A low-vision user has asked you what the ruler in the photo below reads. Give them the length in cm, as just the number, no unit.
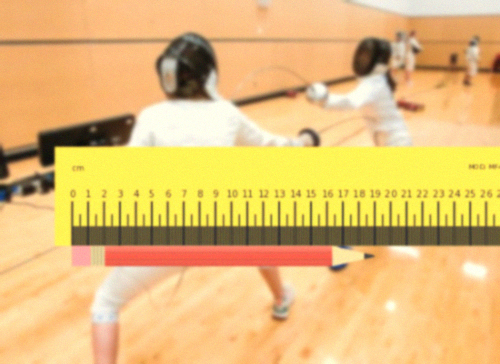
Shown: 19
